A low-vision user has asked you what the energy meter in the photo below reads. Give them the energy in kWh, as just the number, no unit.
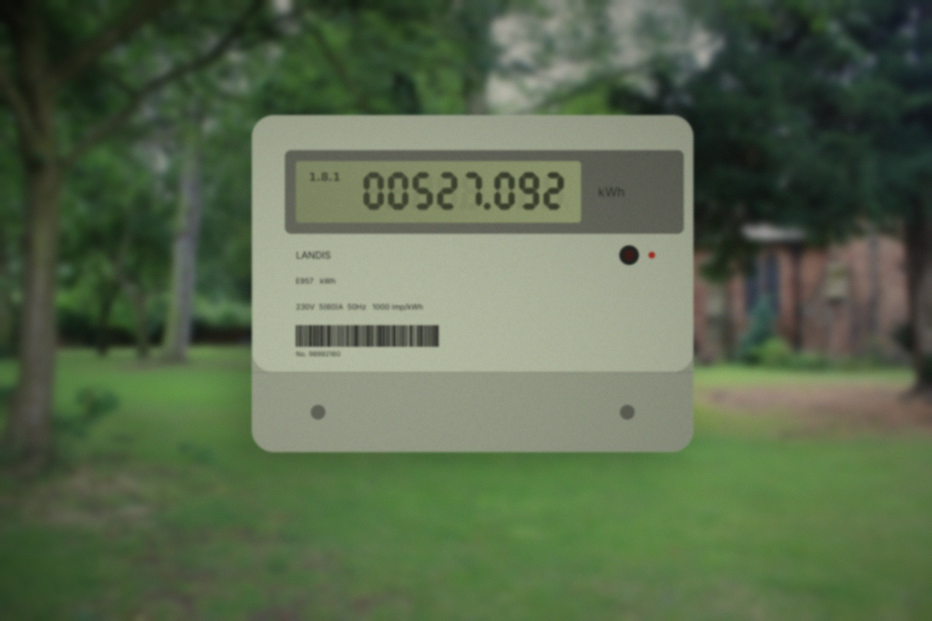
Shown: 527.092
